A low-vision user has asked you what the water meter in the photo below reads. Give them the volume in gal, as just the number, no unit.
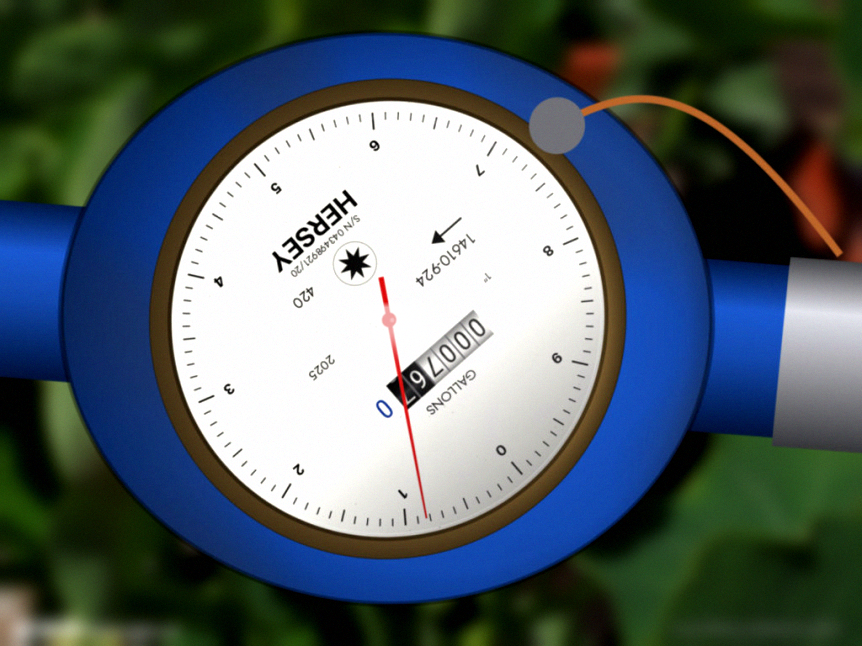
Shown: 7670.8
